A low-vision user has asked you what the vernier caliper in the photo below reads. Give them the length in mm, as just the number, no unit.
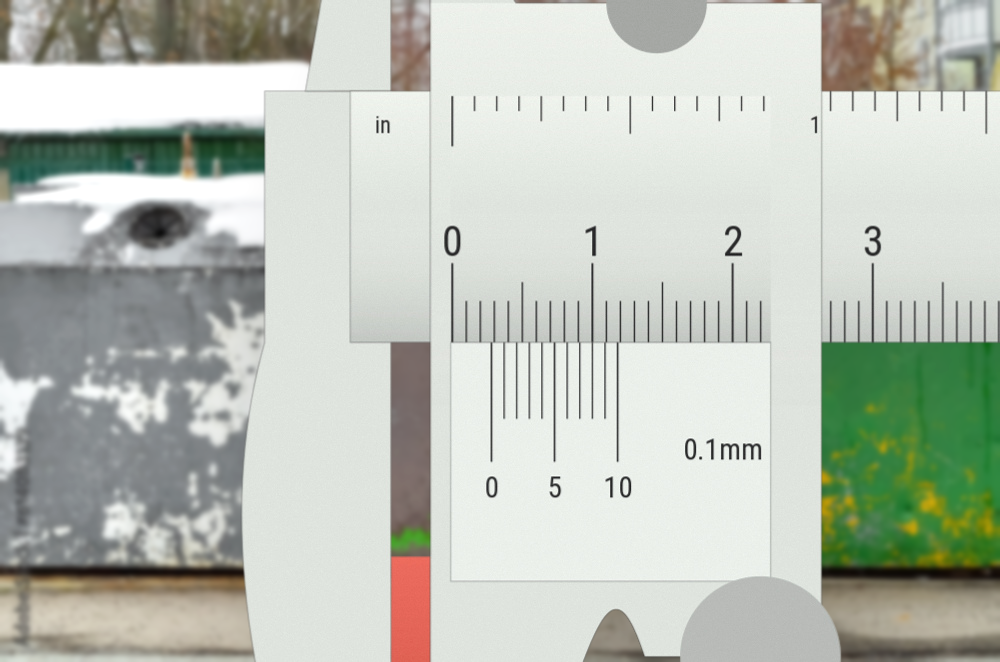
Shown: 2.8
